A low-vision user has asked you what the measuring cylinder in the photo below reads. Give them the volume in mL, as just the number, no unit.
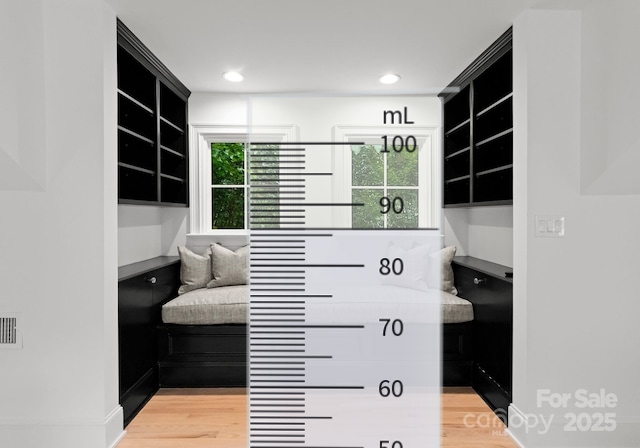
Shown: 86
